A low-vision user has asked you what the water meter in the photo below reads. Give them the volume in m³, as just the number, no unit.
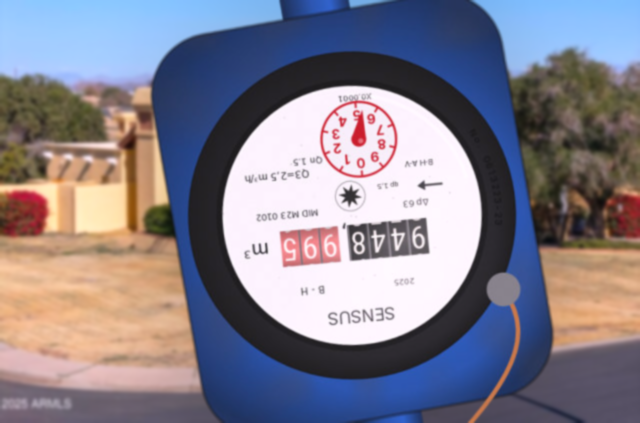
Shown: 9448.9955
